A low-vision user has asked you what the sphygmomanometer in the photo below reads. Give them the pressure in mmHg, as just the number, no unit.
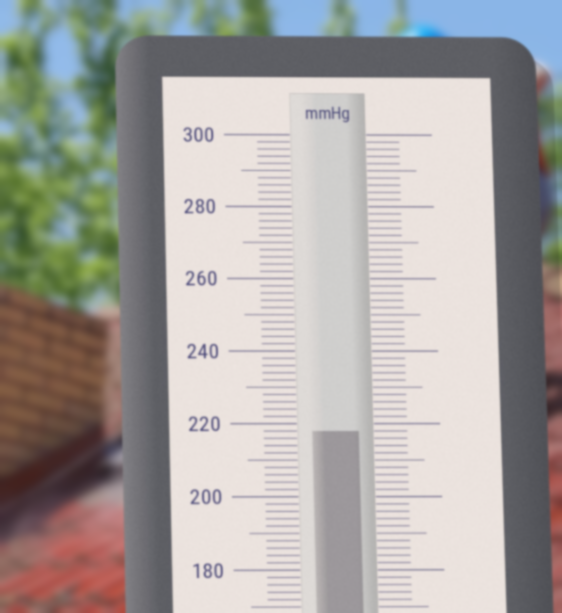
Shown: 218
